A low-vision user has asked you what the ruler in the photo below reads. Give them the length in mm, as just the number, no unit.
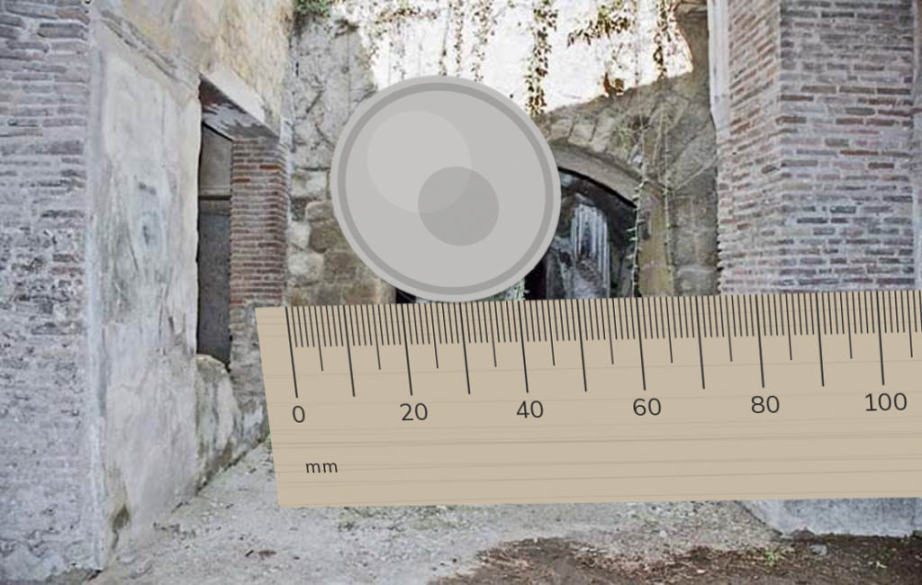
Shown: 39
